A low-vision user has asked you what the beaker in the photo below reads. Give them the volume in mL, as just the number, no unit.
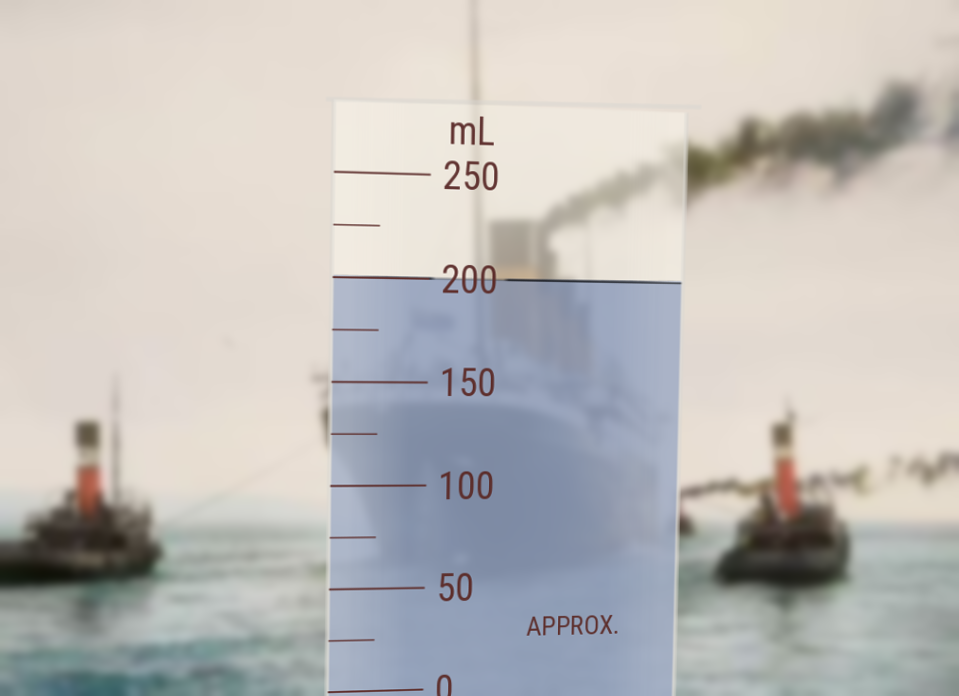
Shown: 200
